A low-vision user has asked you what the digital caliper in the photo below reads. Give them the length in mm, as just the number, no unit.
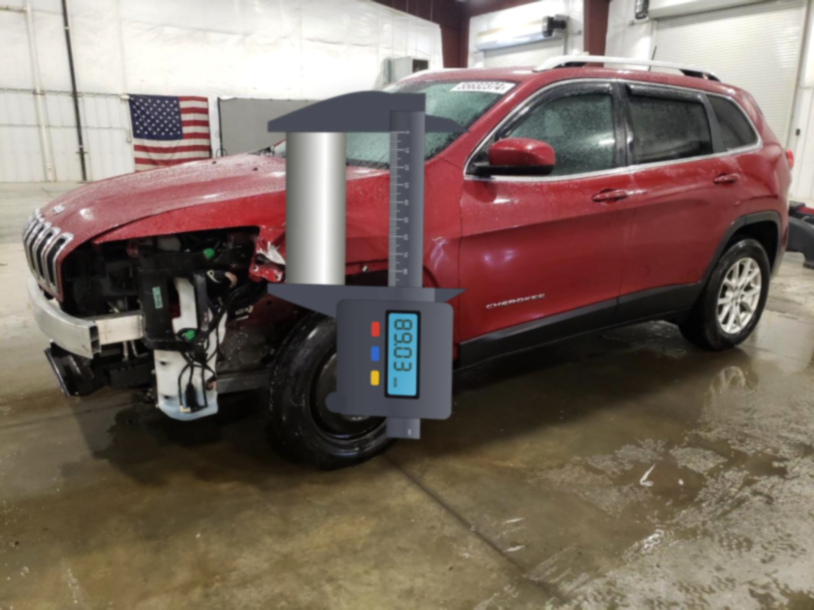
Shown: 89.03
